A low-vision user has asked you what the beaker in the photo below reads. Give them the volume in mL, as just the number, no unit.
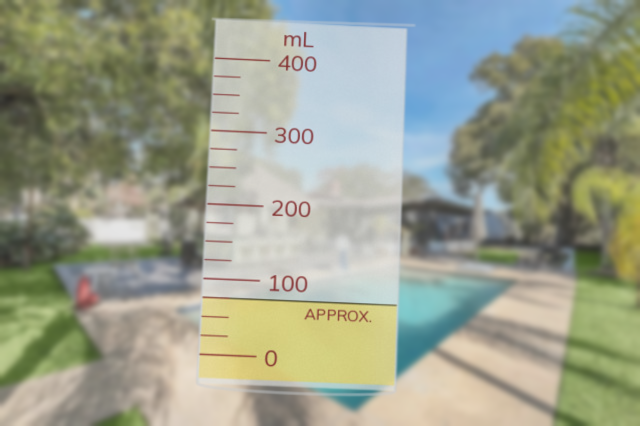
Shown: 75
